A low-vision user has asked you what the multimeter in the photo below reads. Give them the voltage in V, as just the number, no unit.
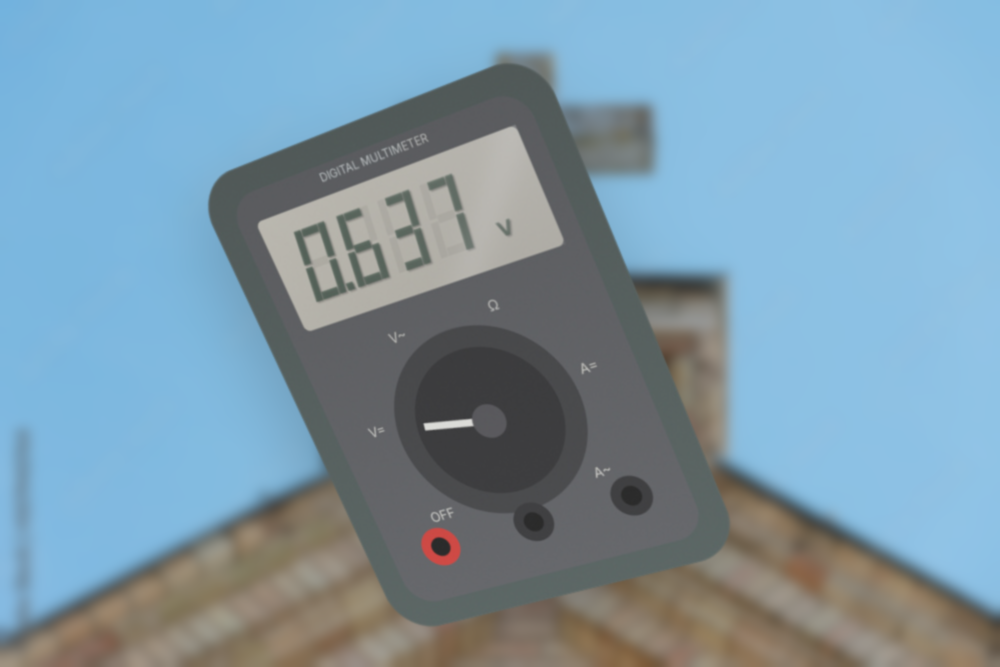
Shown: 0.637
